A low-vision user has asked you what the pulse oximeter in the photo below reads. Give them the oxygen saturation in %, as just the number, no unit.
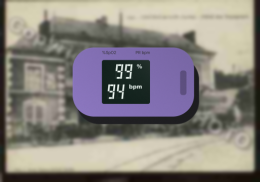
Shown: 99
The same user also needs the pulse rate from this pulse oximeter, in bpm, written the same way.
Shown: 94
